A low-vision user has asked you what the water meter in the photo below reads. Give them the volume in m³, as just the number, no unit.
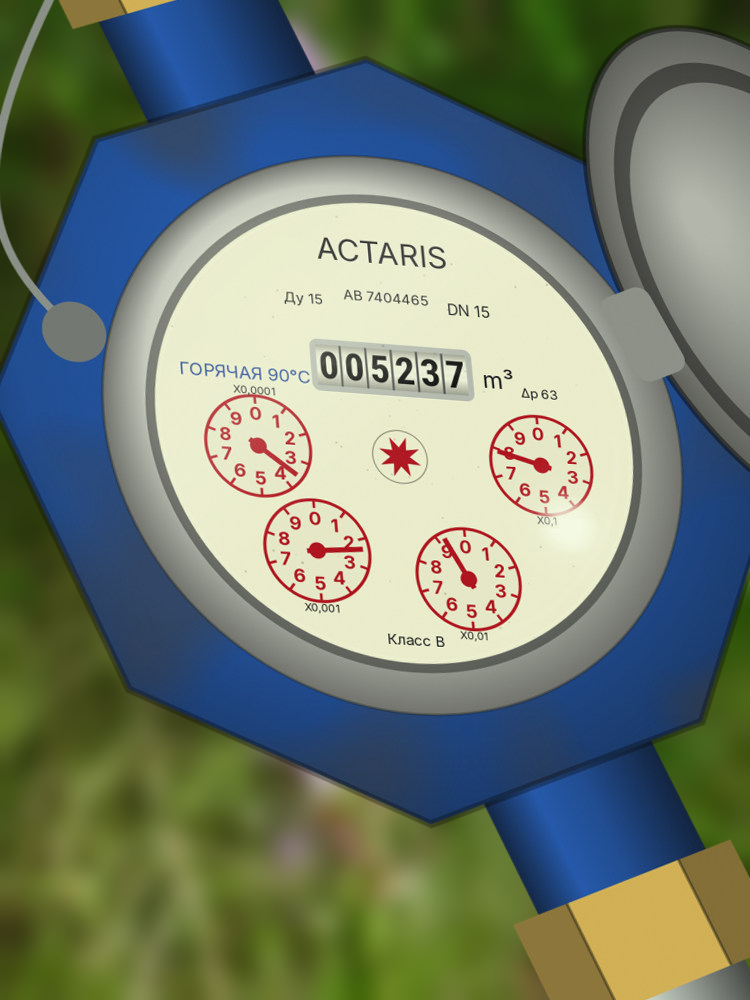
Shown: 5237.7923
